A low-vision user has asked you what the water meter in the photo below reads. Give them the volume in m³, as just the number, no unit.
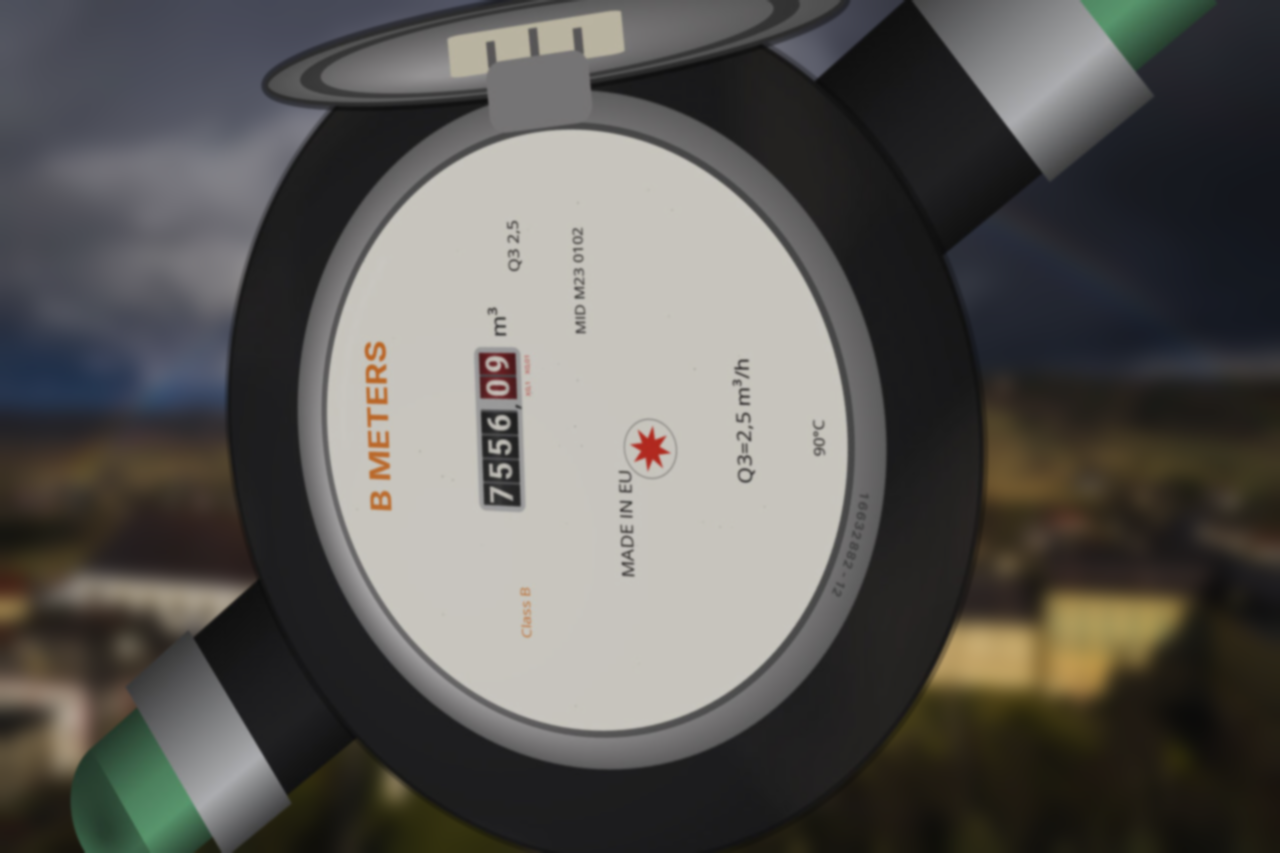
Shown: 7556.09
